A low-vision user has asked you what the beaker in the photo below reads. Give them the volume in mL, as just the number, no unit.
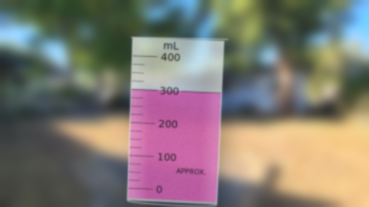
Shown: 300
